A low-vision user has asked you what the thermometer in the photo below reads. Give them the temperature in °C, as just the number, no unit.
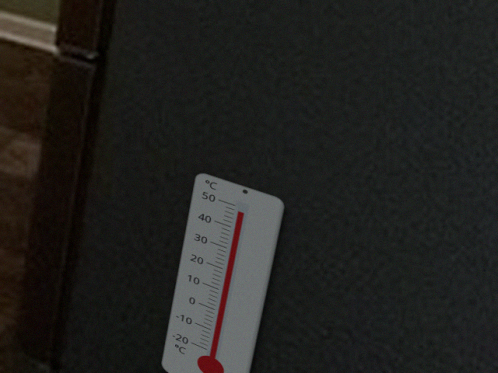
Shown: 48
